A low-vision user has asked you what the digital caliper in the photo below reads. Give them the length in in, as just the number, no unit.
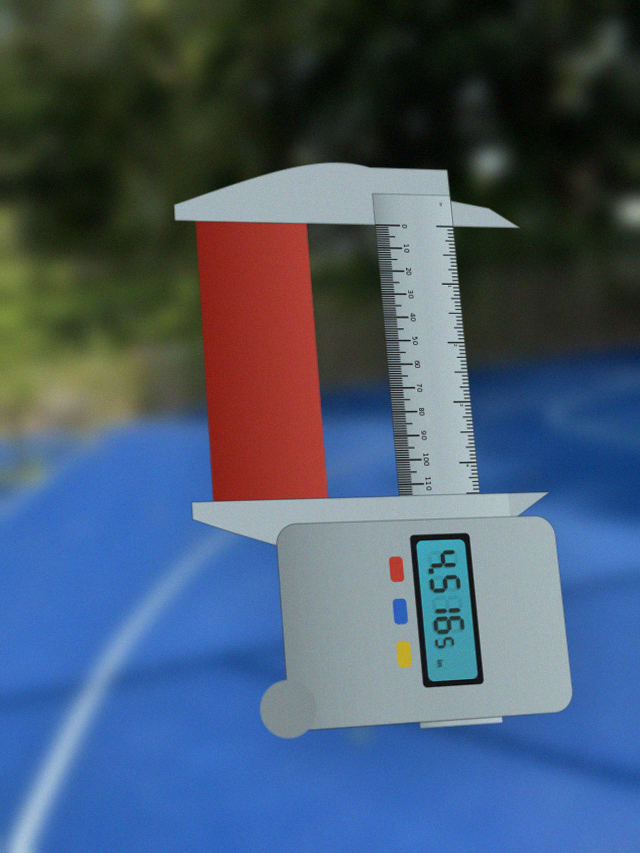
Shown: 4.5165
